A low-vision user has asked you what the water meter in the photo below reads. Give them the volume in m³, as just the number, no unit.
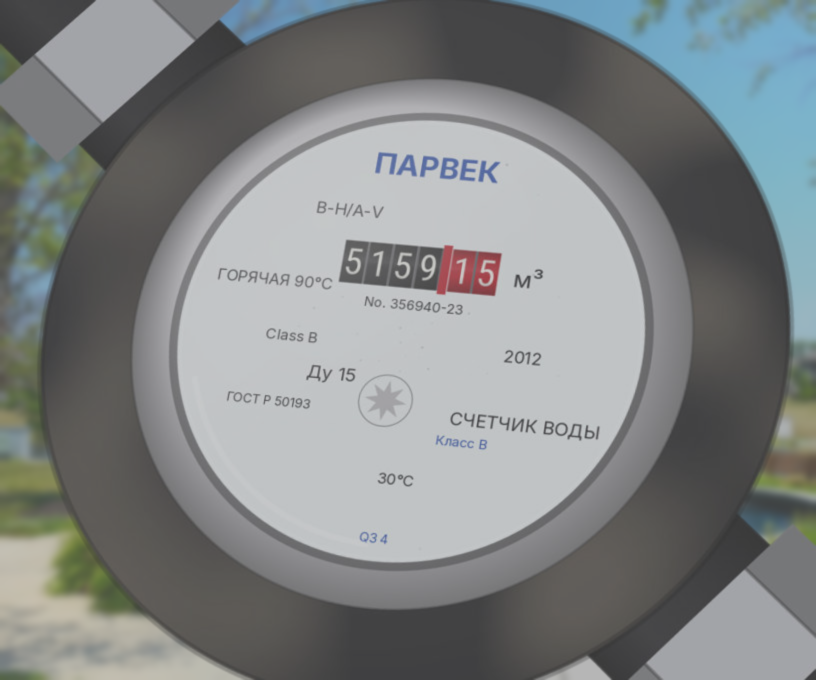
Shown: 5159.15
